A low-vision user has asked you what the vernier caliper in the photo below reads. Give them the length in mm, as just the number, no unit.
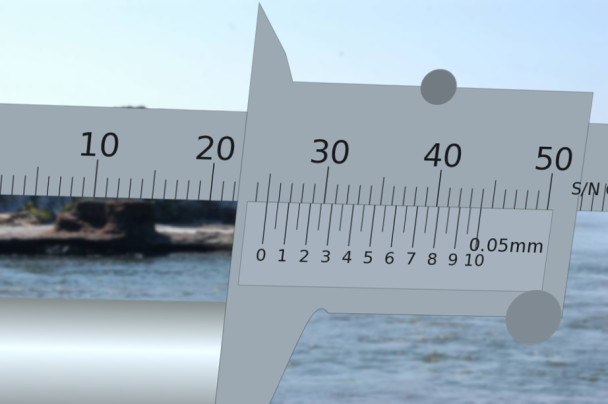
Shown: 25.0
